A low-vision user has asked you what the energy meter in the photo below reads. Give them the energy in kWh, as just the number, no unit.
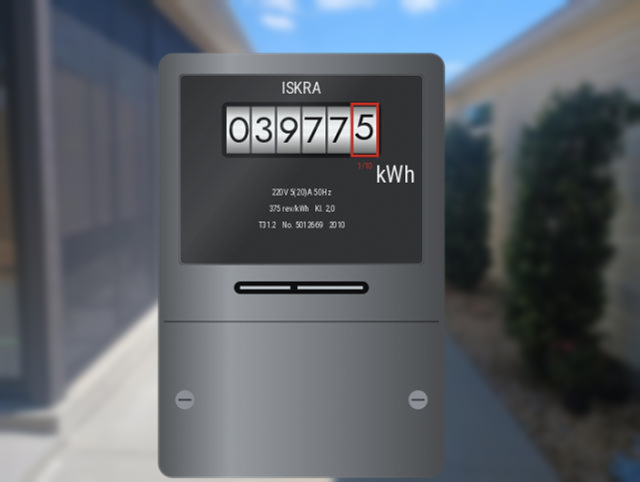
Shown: 3977.5
